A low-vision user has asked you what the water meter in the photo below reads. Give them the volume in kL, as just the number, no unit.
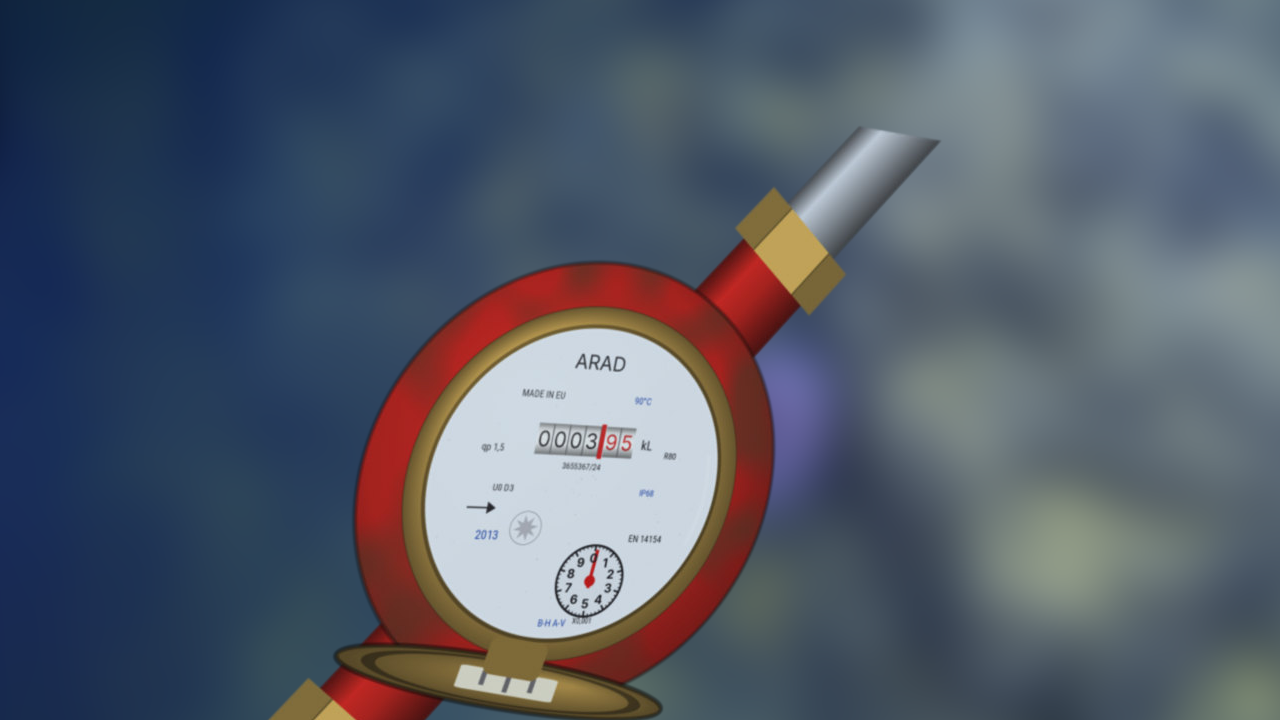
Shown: 3.950
